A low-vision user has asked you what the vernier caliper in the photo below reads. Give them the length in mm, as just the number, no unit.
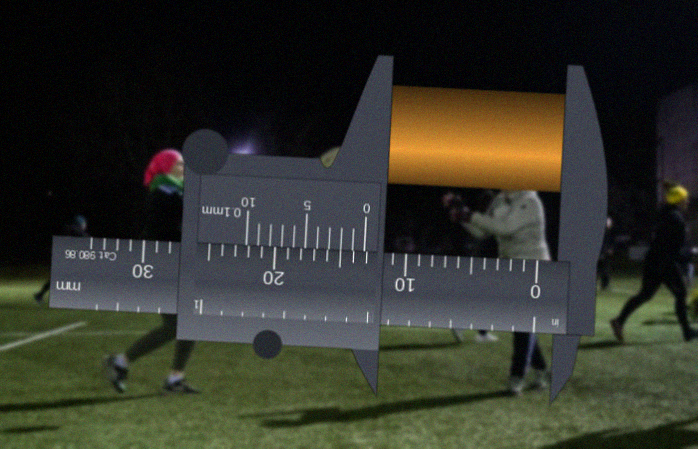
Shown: 13.2
